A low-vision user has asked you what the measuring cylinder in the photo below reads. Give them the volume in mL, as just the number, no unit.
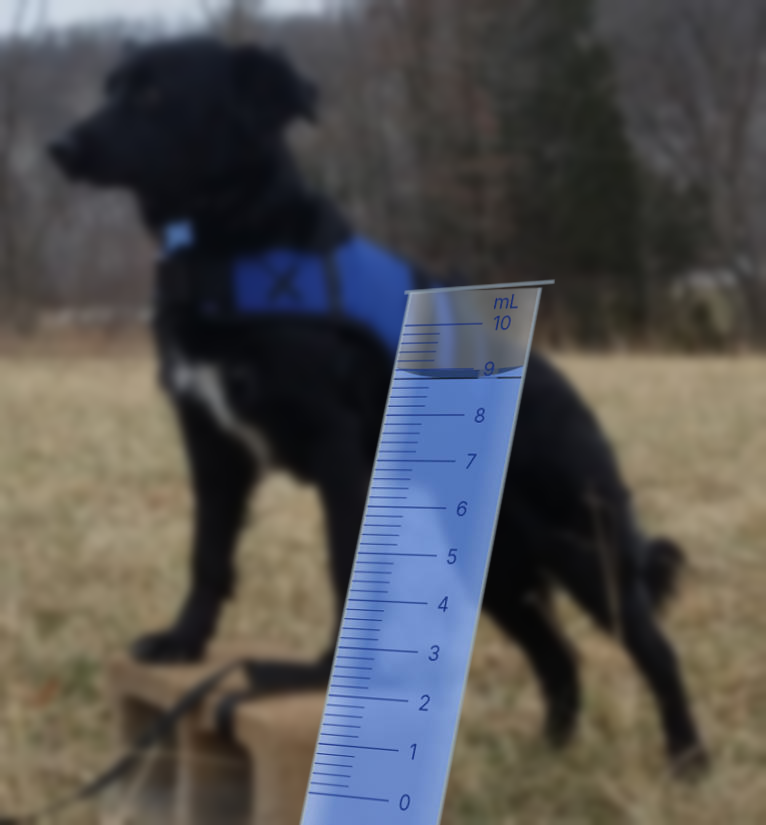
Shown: 8.8
